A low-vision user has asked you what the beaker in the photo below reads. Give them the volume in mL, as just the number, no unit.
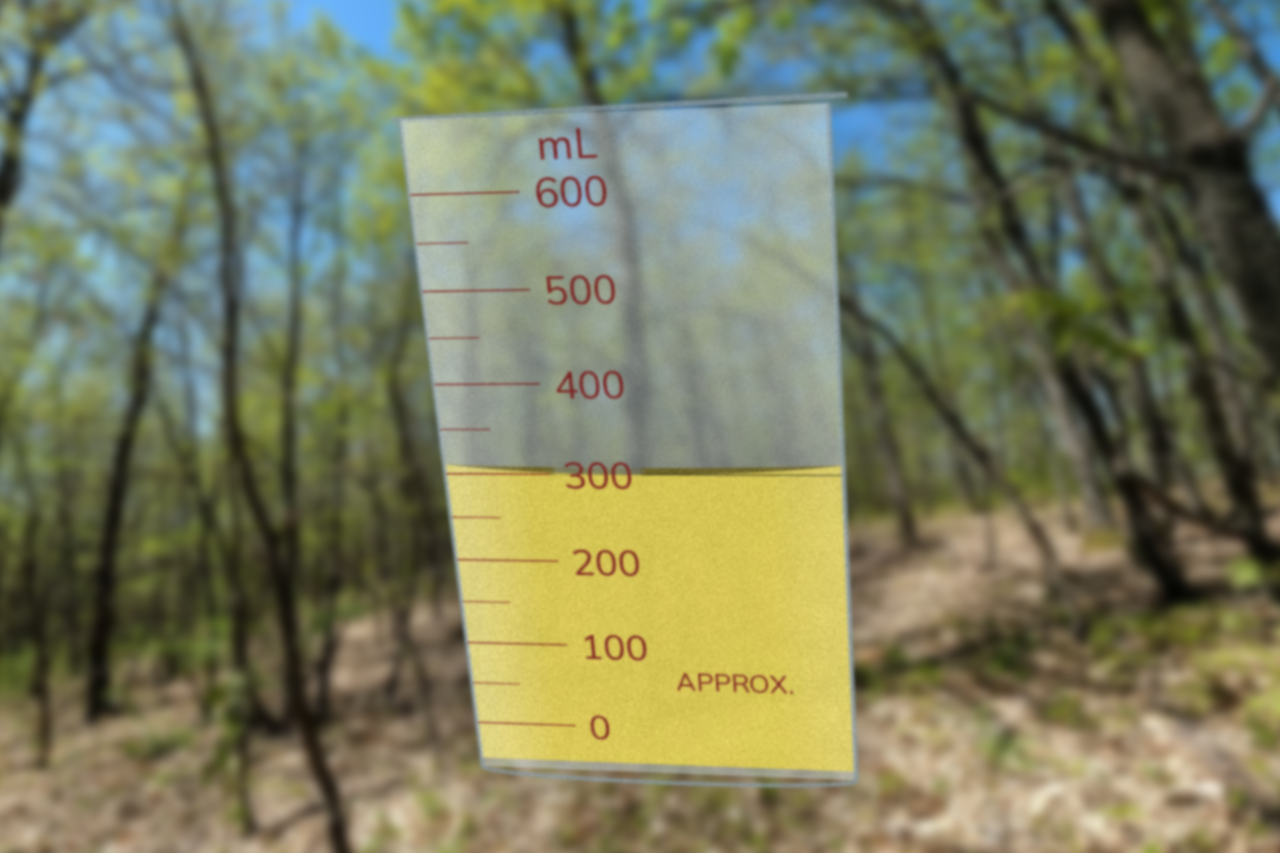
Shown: 300
